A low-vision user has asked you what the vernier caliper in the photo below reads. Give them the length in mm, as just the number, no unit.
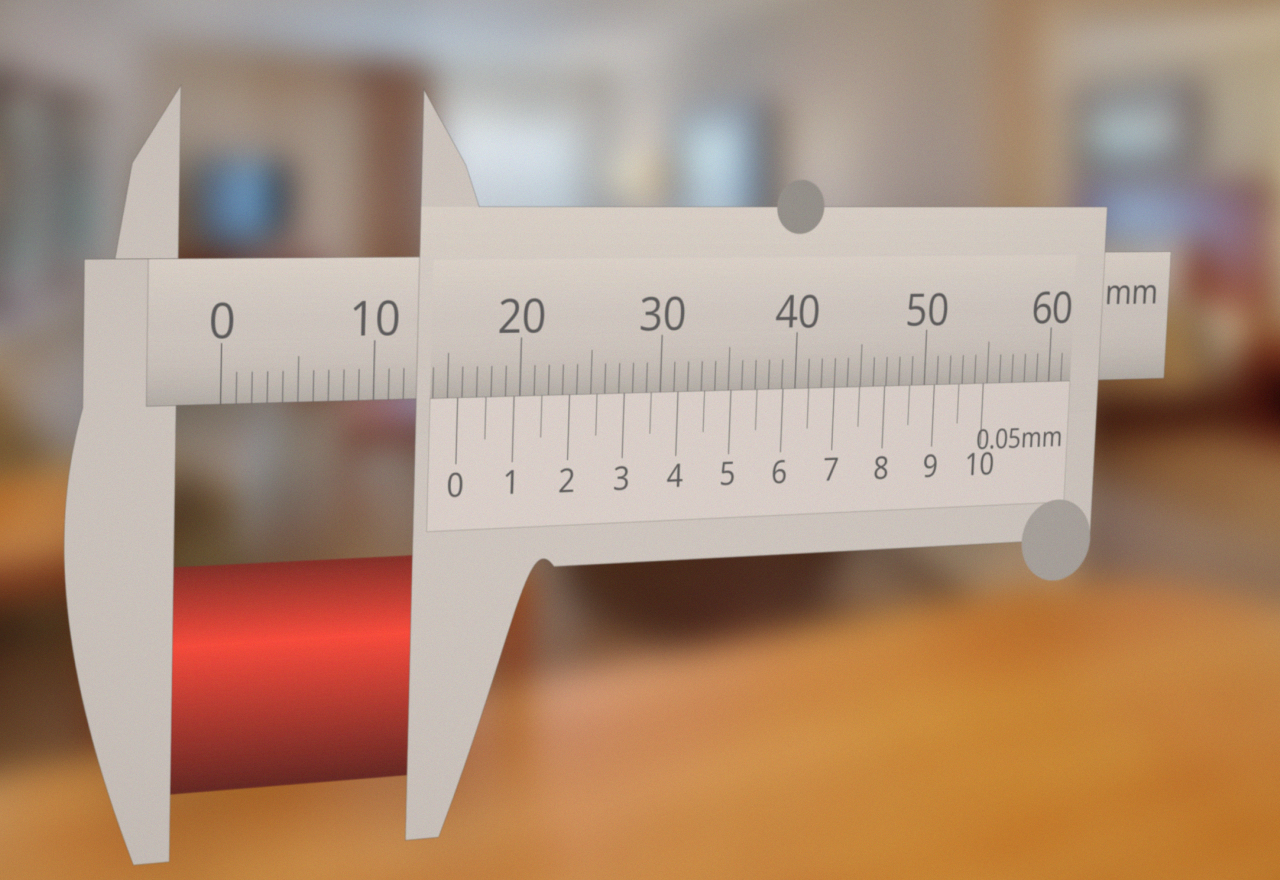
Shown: 15.7
